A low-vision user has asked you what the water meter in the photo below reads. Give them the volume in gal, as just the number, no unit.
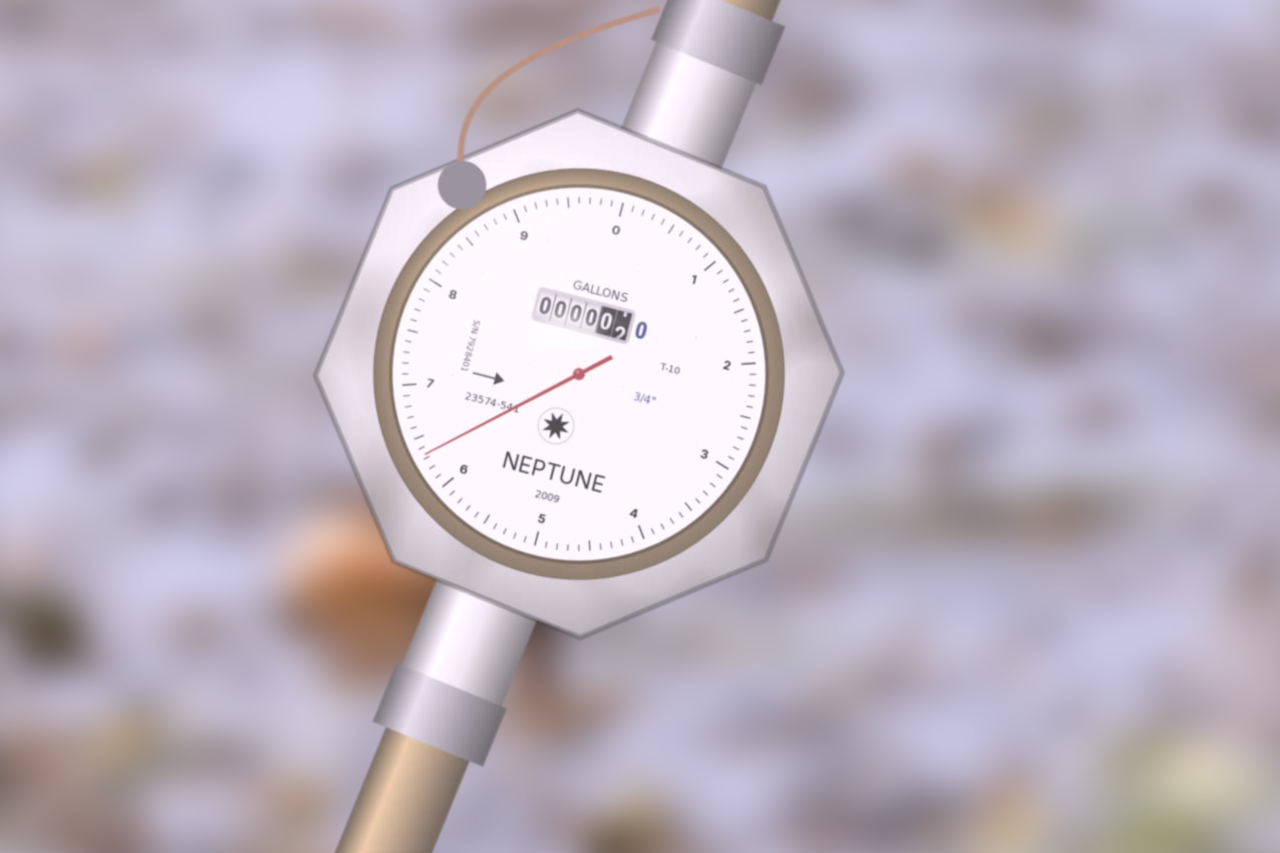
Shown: 16.3
